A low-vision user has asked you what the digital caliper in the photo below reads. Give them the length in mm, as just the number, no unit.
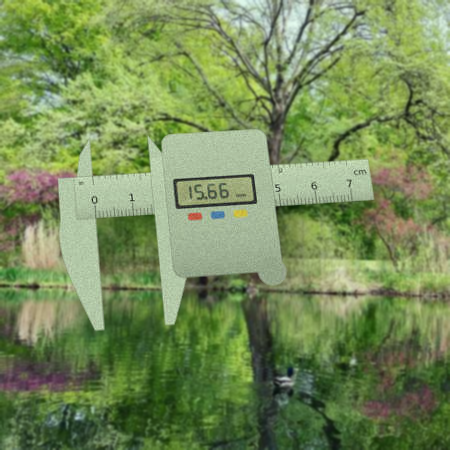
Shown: 15.66
